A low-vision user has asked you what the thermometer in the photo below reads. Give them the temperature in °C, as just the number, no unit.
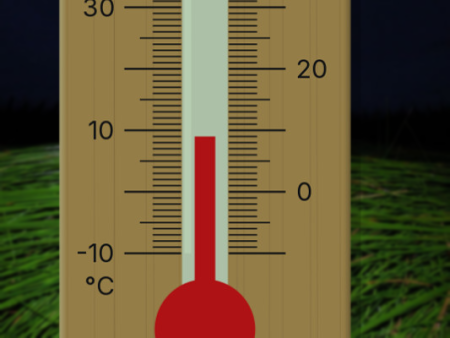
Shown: 9
